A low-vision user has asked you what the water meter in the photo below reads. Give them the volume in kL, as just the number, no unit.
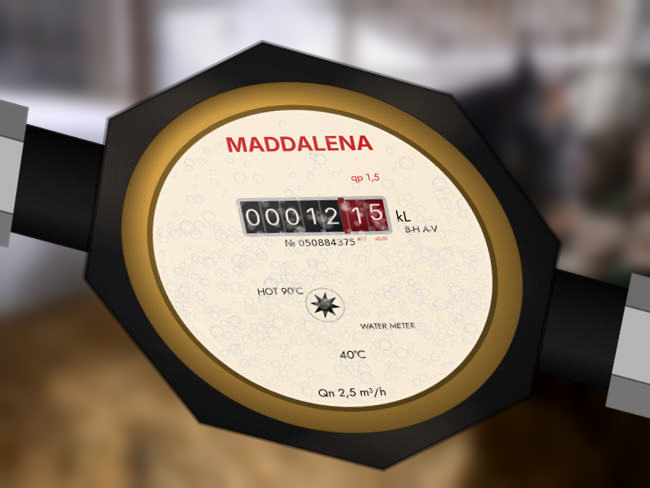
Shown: 12.15
